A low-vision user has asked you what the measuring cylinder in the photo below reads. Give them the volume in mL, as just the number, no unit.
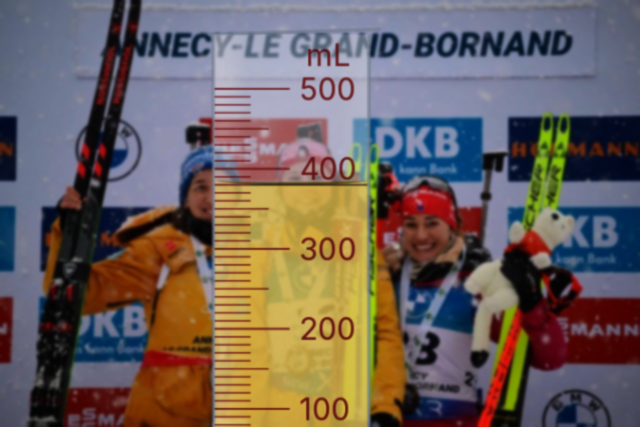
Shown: 380
